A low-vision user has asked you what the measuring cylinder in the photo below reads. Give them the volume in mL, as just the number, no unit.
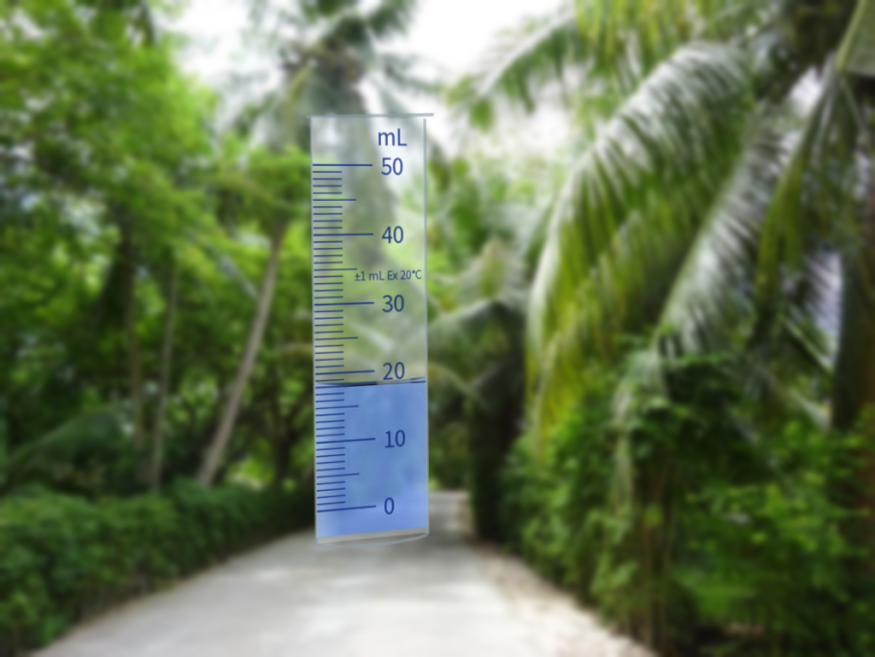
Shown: 18
